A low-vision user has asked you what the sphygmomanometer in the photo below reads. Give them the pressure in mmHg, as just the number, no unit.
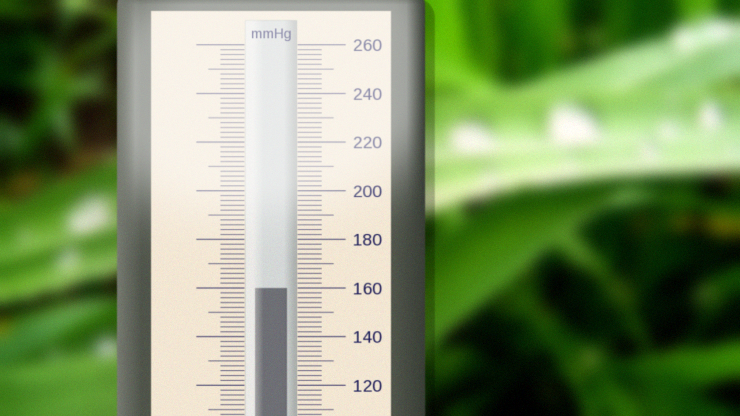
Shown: 160
